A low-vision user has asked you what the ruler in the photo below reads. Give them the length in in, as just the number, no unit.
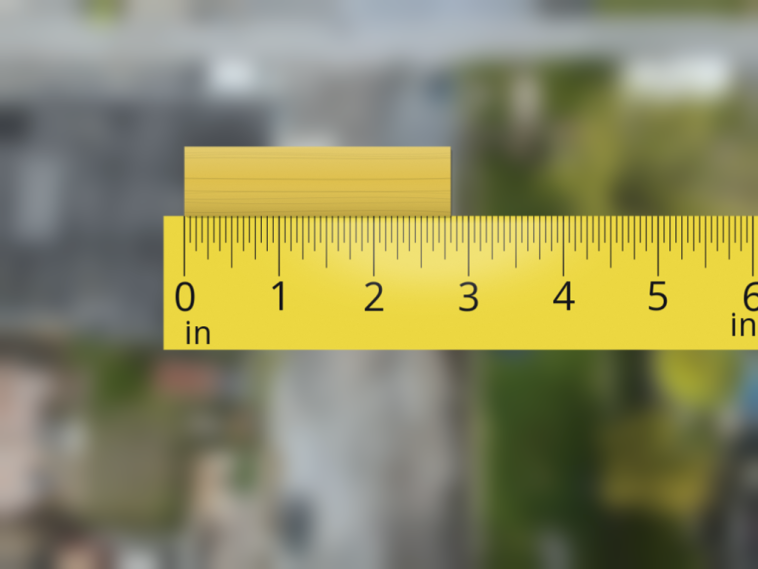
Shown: 2.8125
